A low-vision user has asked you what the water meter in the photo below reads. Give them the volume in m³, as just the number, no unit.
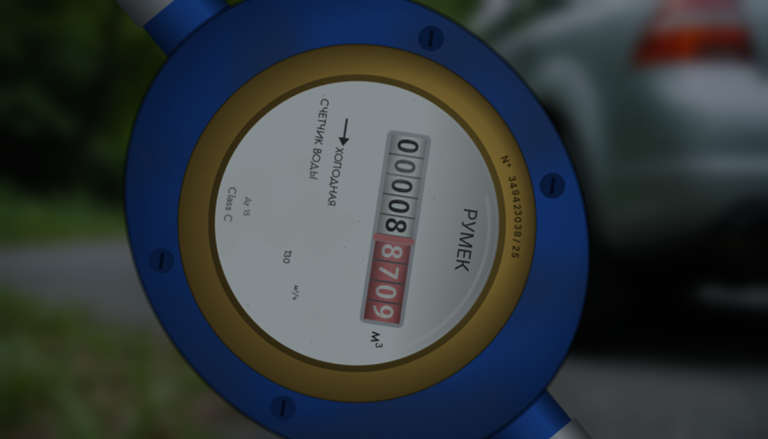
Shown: 8.8709
